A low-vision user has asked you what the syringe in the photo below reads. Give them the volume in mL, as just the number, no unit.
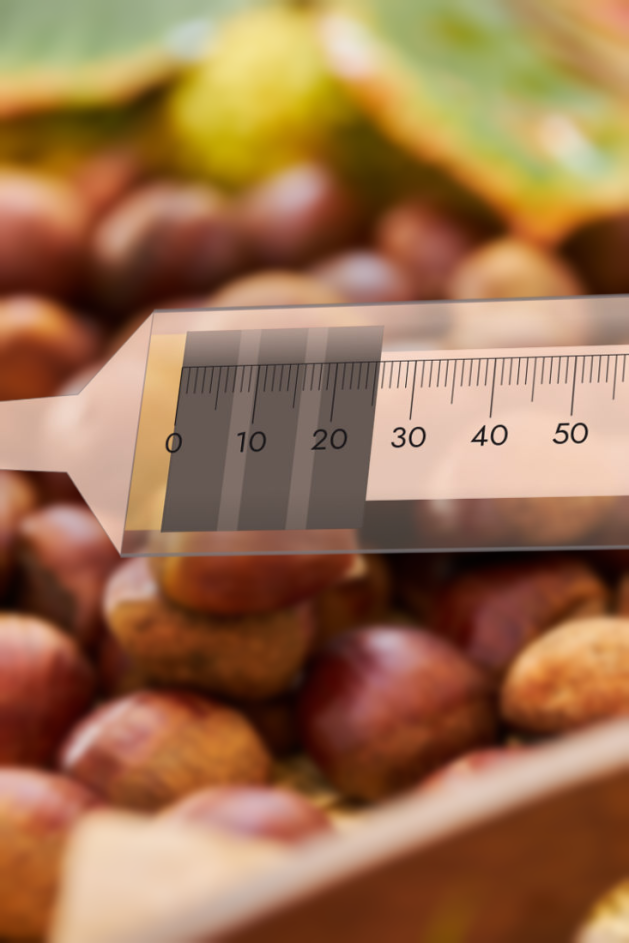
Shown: 0
